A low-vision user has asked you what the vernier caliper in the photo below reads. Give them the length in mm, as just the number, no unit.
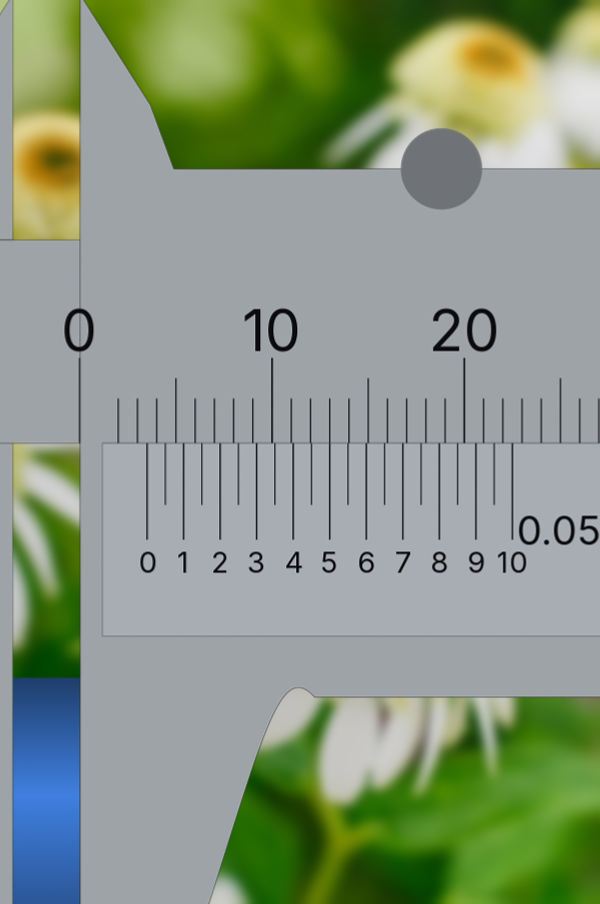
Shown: 3.5
